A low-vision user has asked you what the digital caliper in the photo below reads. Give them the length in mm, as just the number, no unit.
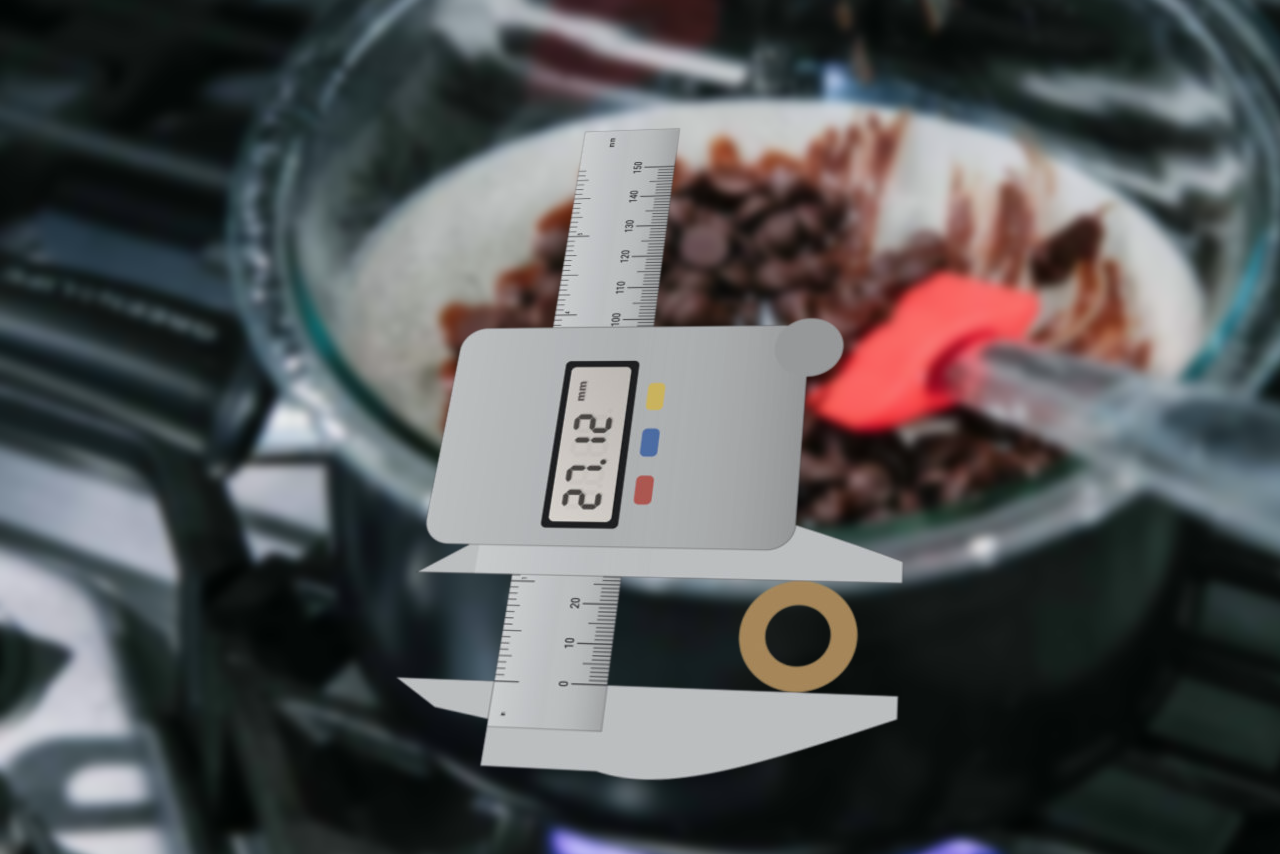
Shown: 27.12
